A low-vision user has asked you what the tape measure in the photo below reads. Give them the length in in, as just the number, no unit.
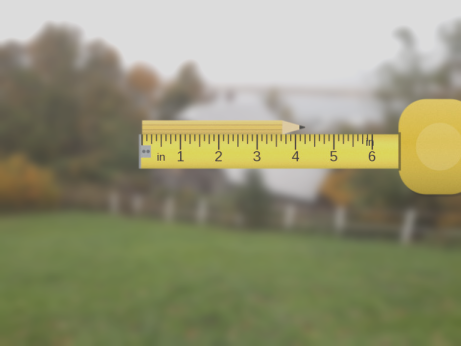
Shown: 4.25
